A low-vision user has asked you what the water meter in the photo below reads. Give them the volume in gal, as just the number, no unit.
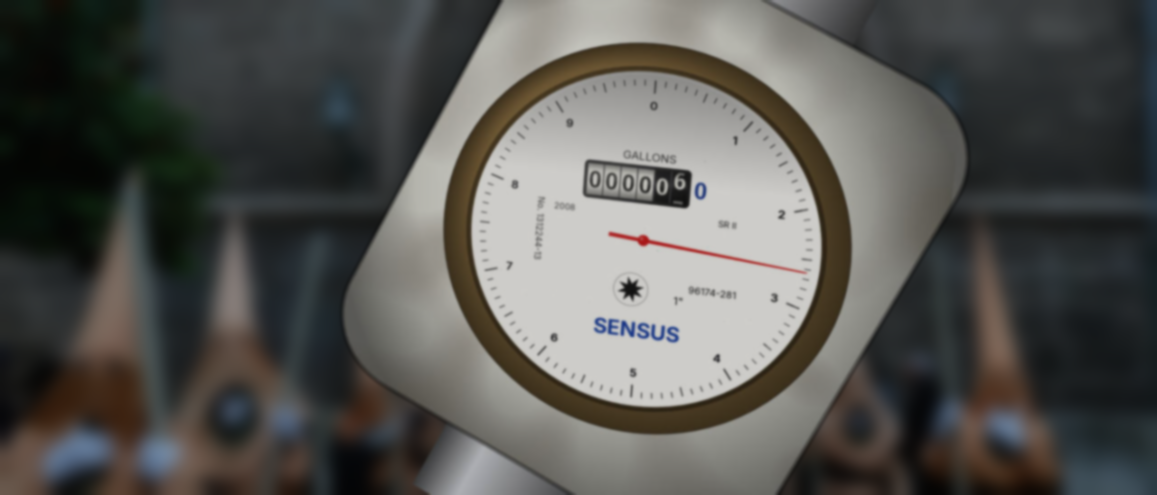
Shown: 62.6
